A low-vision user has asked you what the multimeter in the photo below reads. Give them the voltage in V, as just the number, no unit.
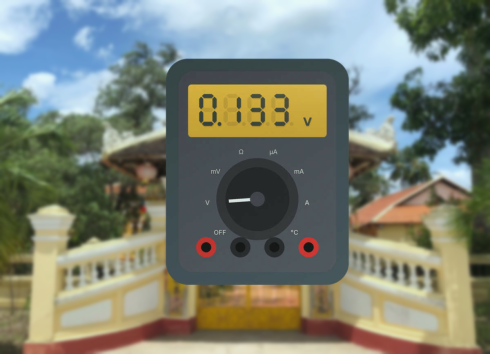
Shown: 0.133
